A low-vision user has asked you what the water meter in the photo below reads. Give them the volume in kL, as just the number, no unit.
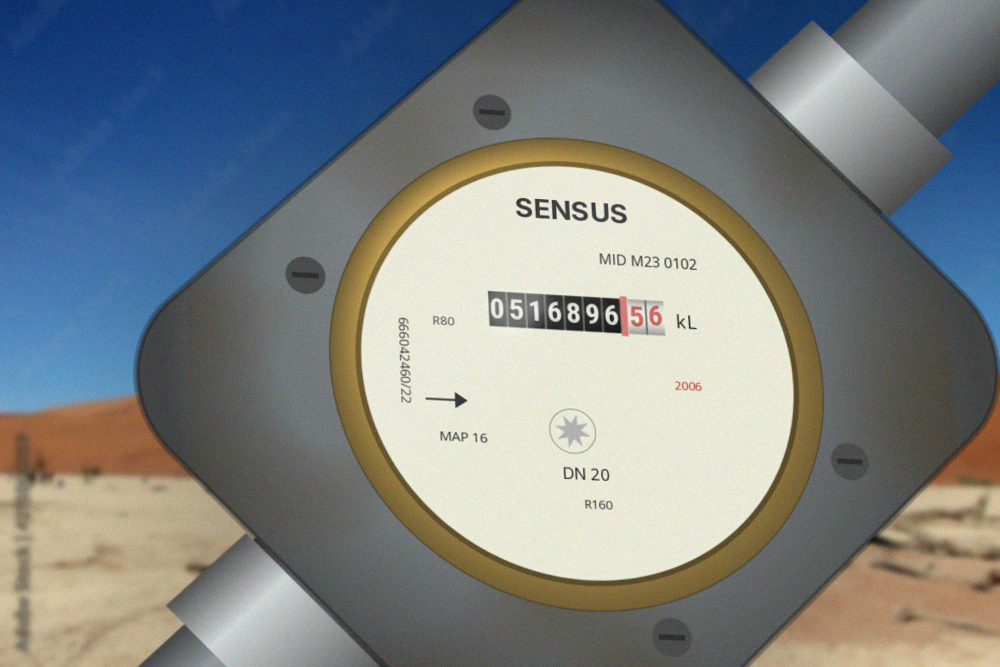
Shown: 516896.56
